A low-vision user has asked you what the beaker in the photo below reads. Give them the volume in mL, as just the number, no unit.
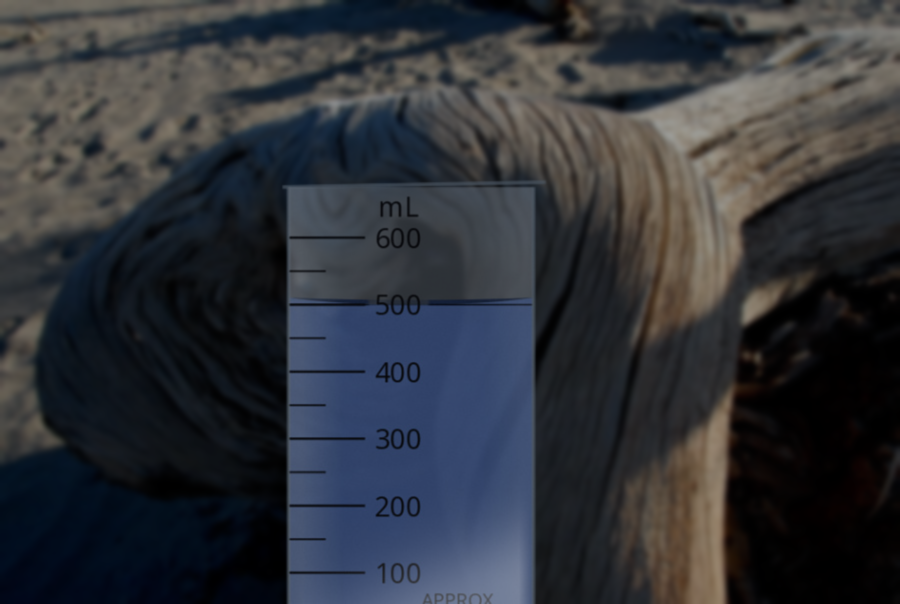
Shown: 500
